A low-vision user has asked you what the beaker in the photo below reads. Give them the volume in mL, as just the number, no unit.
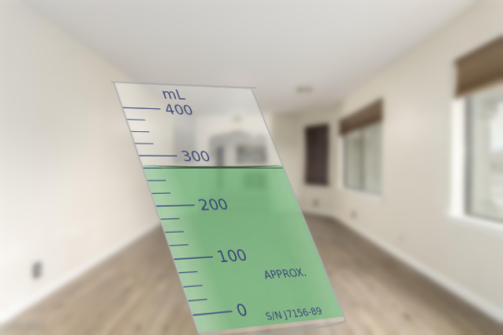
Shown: 275
